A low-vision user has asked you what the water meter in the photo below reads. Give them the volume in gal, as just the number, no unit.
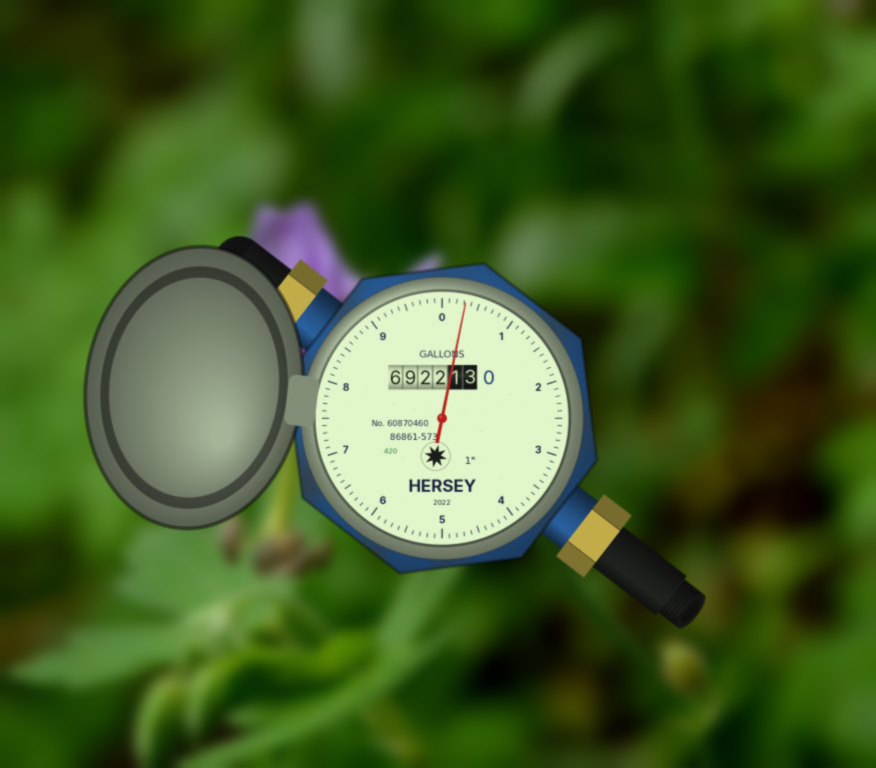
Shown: 6922130.3
